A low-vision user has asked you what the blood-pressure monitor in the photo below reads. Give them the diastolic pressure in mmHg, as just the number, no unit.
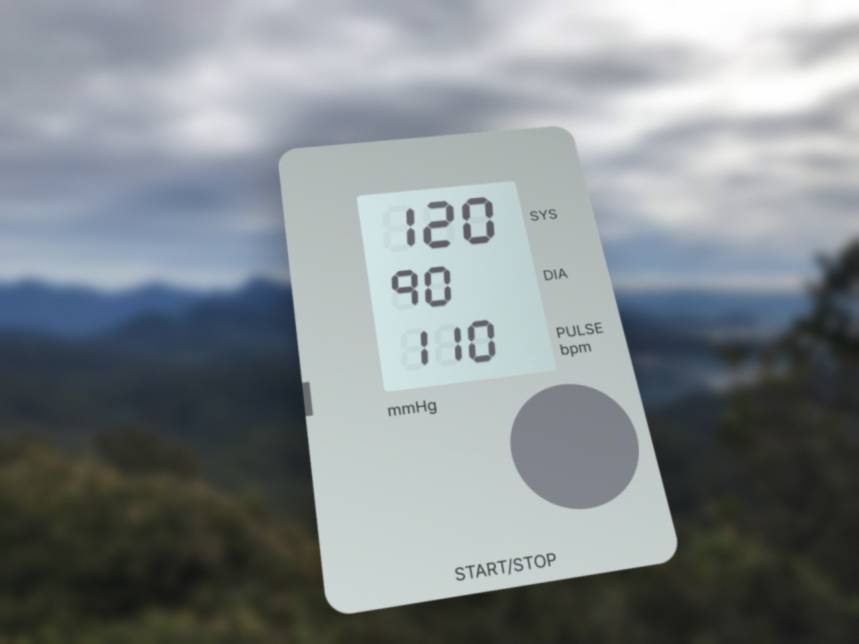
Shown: 90
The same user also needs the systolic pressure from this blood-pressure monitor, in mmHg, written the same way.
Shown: 120
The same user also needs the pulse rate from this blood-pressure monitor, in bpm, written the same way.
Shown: 110
